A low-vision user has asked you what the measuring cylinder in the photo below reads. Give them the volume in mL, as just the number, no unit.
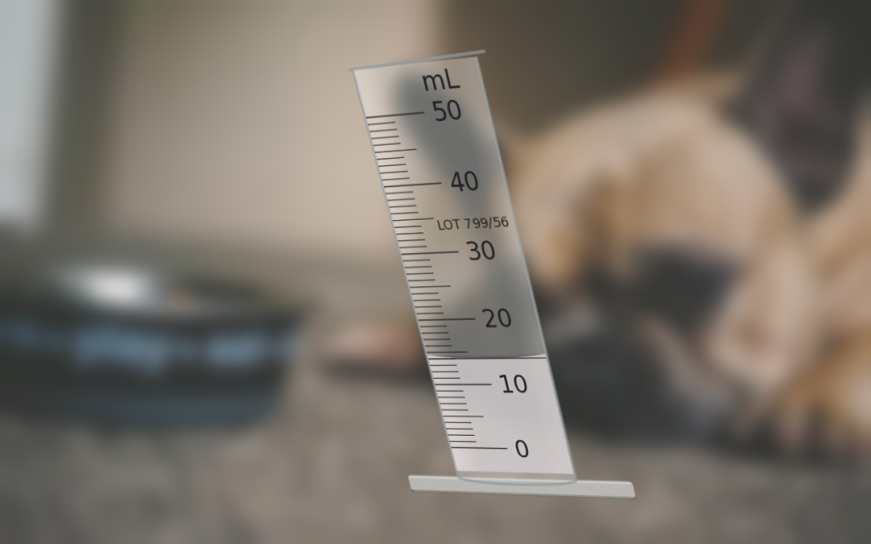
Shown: 14
